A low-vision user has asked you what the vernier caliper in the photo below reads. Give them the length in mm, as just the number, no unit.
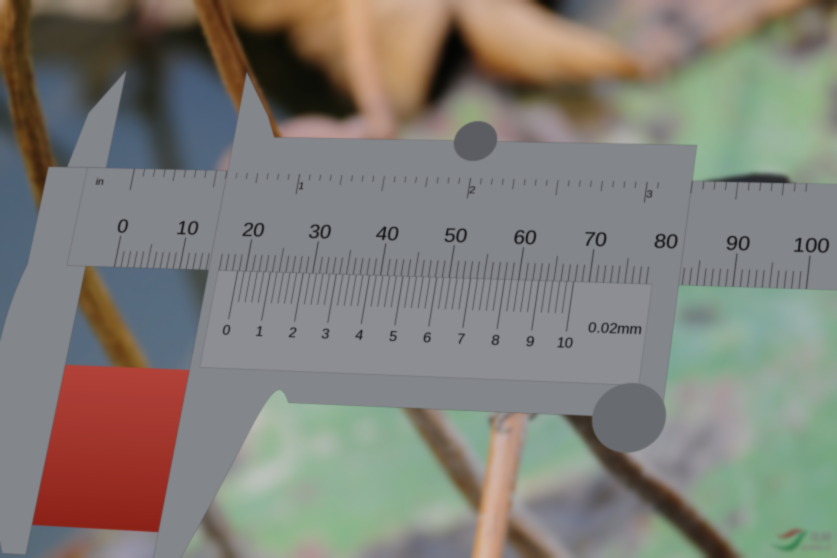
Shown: 18.8
